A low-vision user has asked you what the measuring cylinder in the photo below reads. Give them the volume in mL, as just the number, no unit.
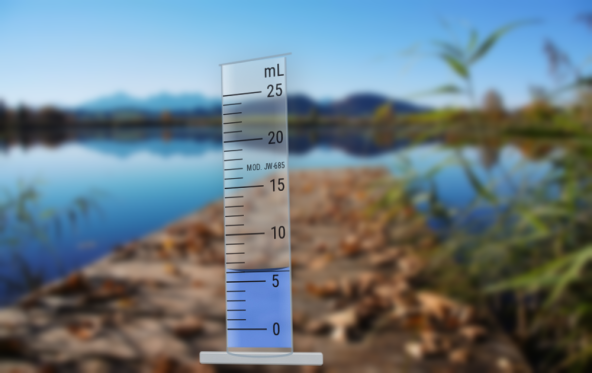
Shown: 6
